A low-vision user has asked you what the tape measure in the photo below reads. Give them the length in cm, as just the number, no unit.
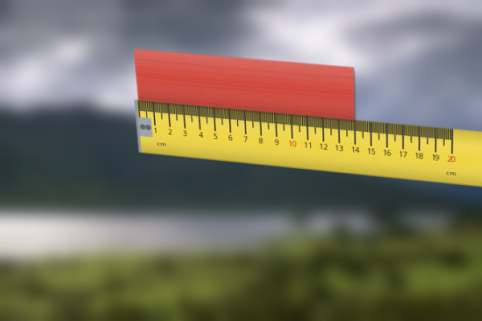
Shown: 14
